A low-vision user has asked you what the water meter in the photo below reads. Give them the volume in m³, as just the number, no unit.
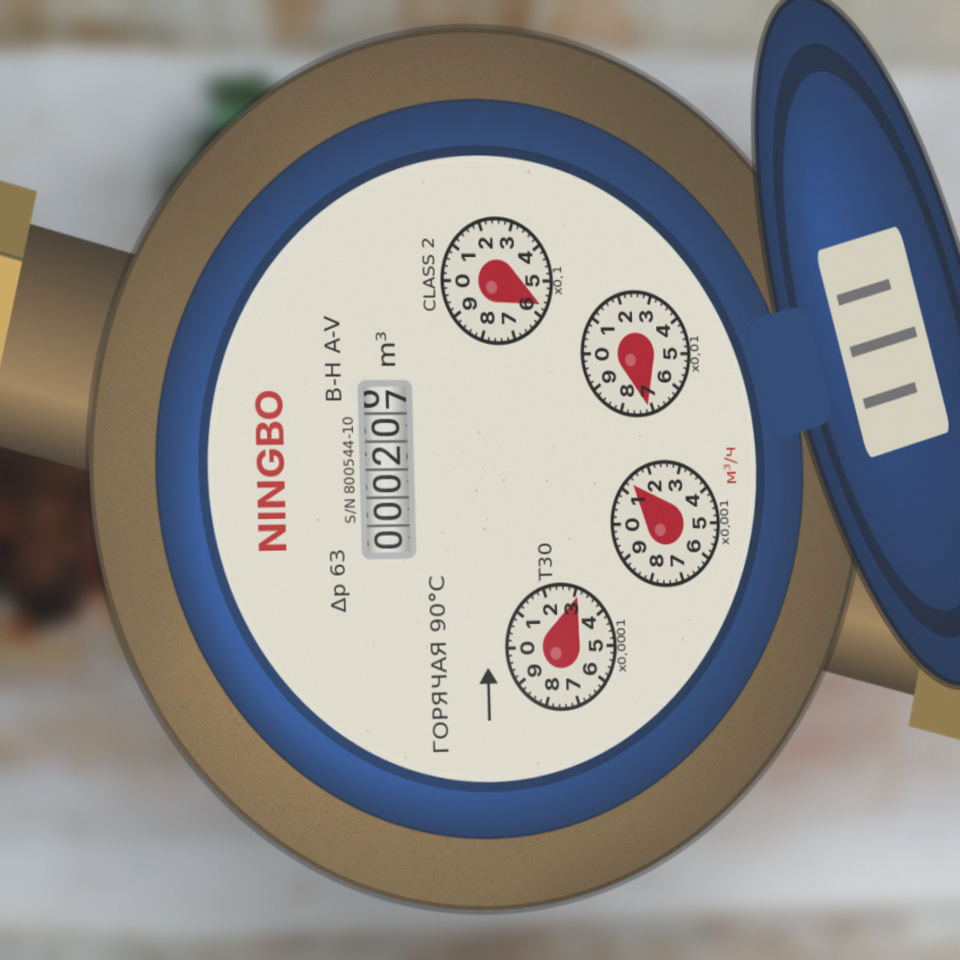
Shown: 206.5713
